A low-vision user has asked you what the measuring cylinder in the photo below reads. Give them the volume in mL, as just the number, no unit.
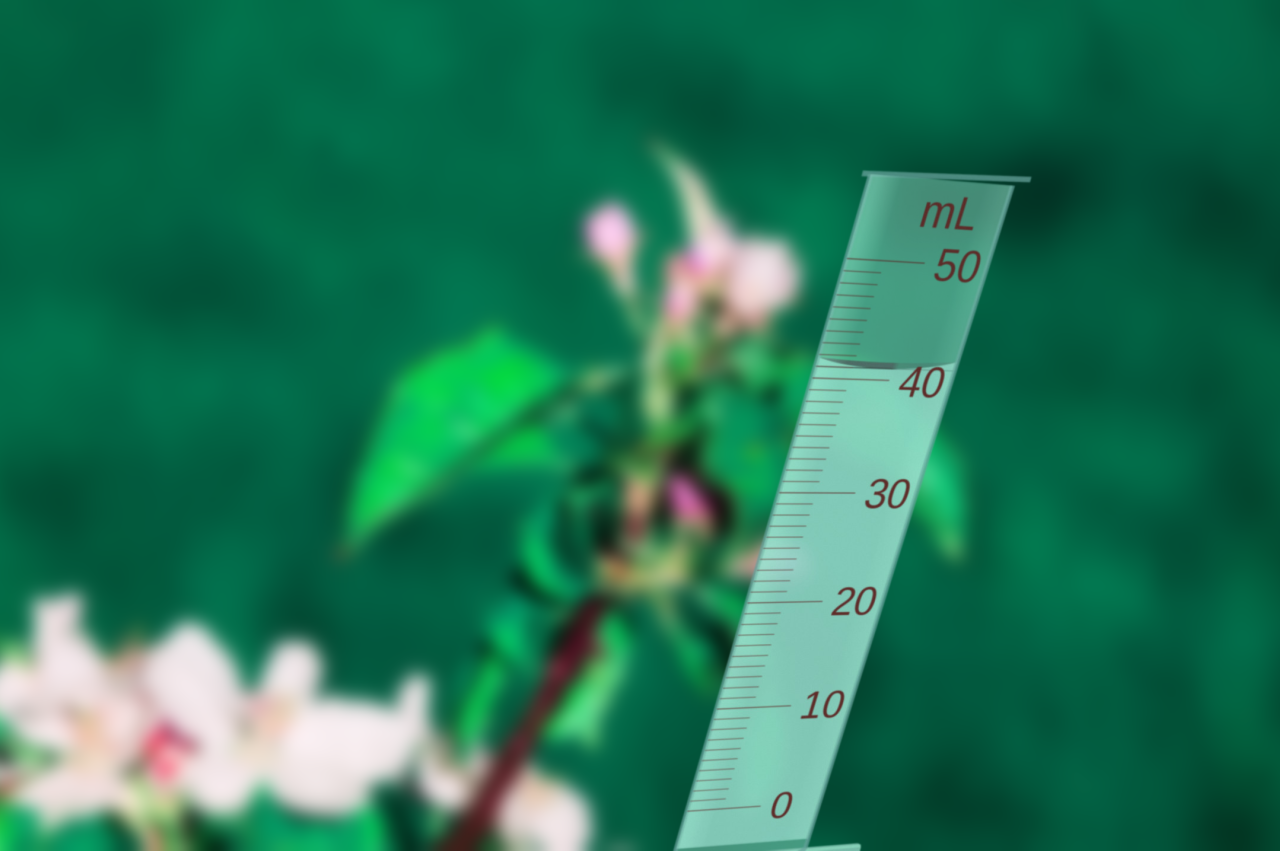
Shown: 41
